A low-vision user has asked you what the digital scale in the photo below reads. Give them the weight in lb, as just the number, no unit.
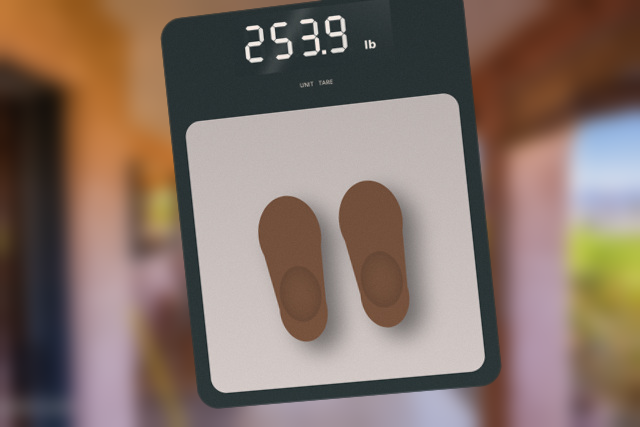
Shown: 253.9
